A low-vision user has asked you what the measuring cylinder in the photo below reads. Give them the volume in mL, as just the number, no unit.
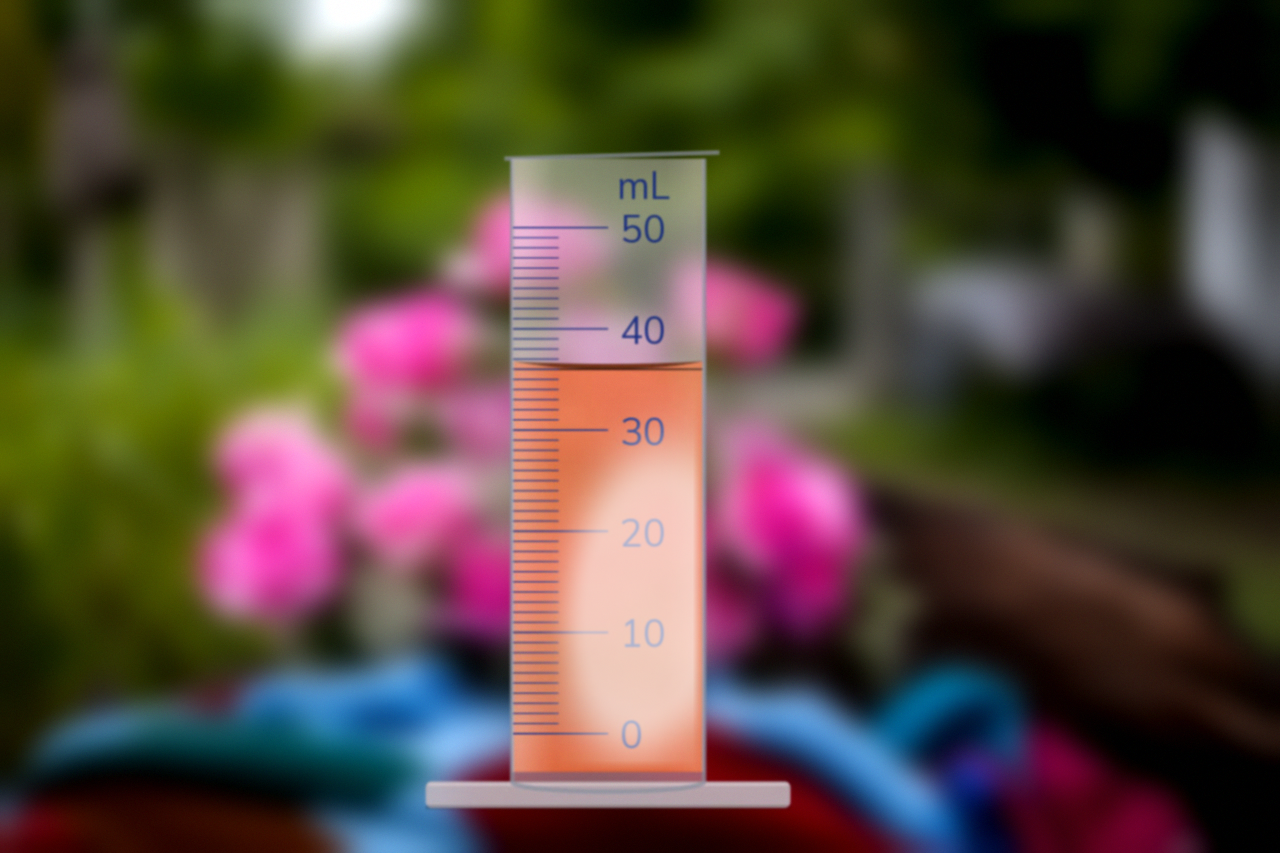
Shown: 36
